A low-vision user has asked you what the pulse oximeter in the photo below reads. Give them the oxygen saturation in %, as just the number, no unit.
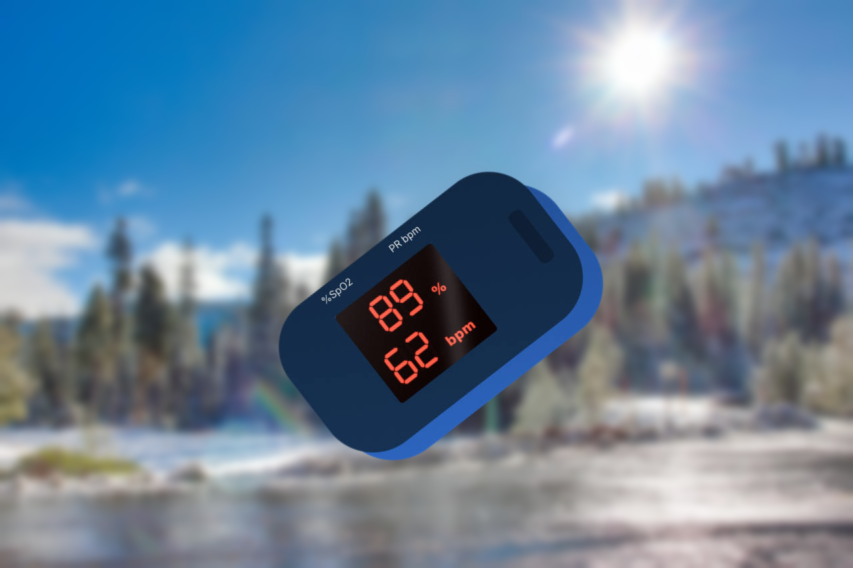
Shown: 89
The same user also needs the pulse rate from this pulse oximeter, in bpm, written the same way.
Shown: 62
